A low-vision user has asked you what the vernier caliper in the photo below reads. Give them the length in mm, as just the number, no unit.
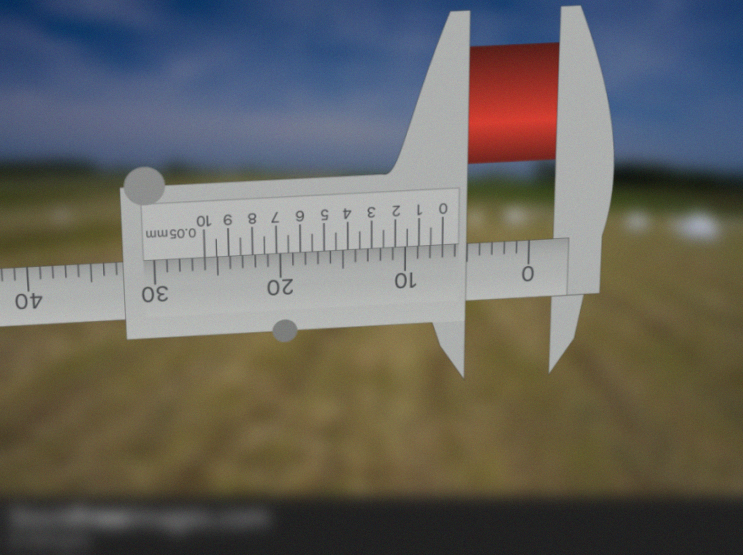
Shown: 7.0
